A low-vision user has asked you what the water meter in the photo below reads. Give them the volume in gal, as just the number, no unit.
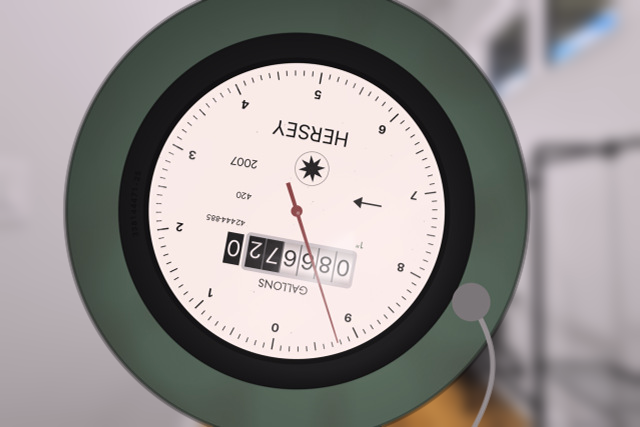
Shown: 866719.2
